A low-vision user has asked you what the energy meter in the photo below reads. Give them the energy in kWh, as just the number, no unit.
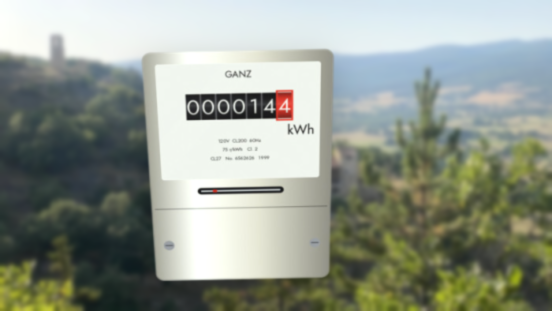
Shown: 14.4
